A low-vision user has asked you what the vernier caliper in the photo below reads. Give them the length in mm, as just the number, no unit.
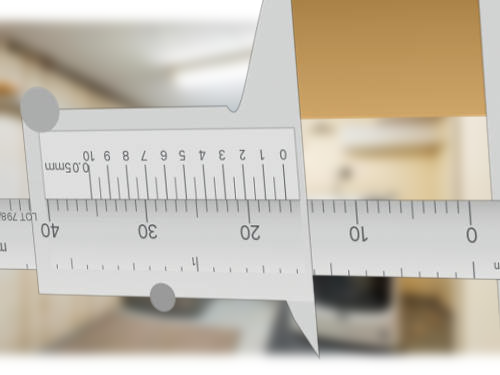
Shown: 16.4
